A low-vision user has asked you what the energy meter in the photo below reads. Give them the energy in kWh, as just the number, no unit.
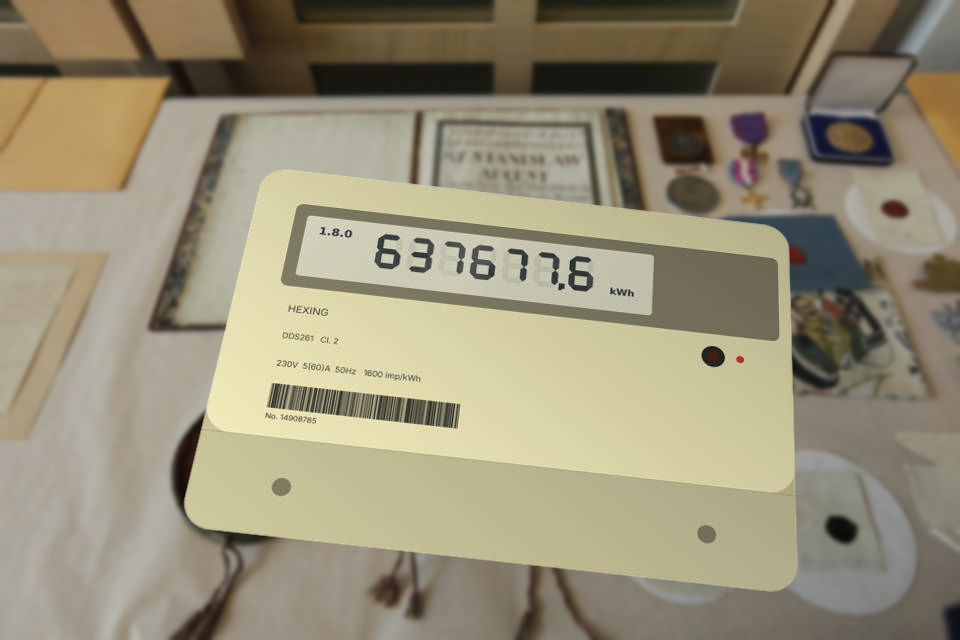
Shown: 637677.6
